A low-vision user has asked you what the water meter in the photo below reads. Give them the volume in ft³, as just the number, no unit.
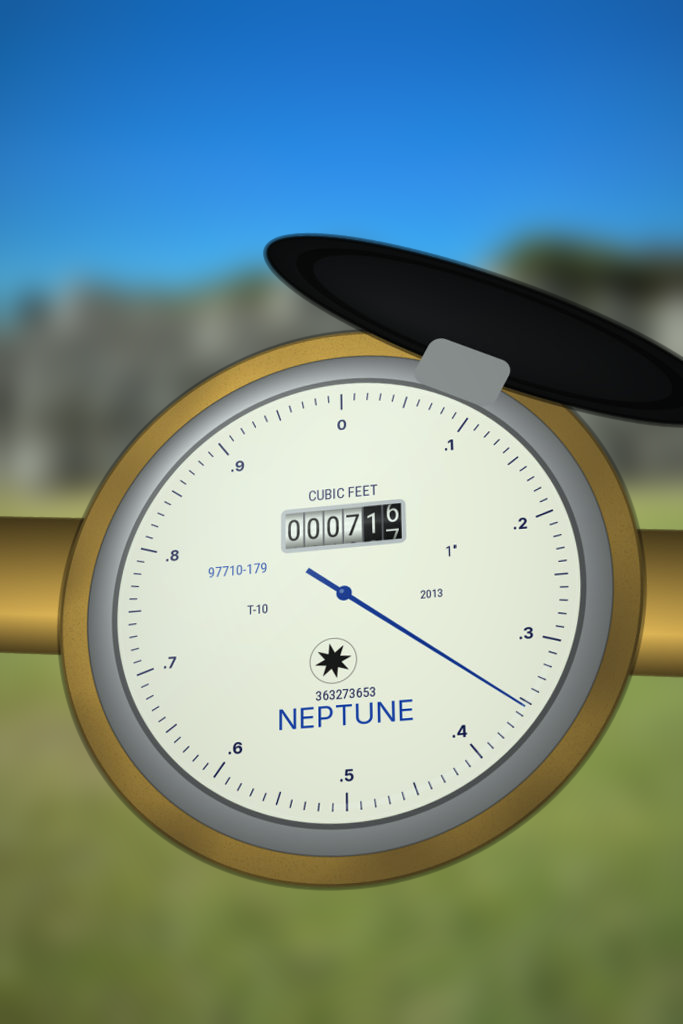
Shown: 716.35
